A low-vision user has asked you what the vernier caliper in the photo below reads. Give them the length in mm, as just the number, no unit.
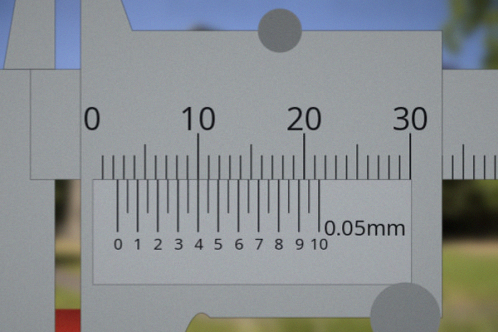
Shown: 2.4
